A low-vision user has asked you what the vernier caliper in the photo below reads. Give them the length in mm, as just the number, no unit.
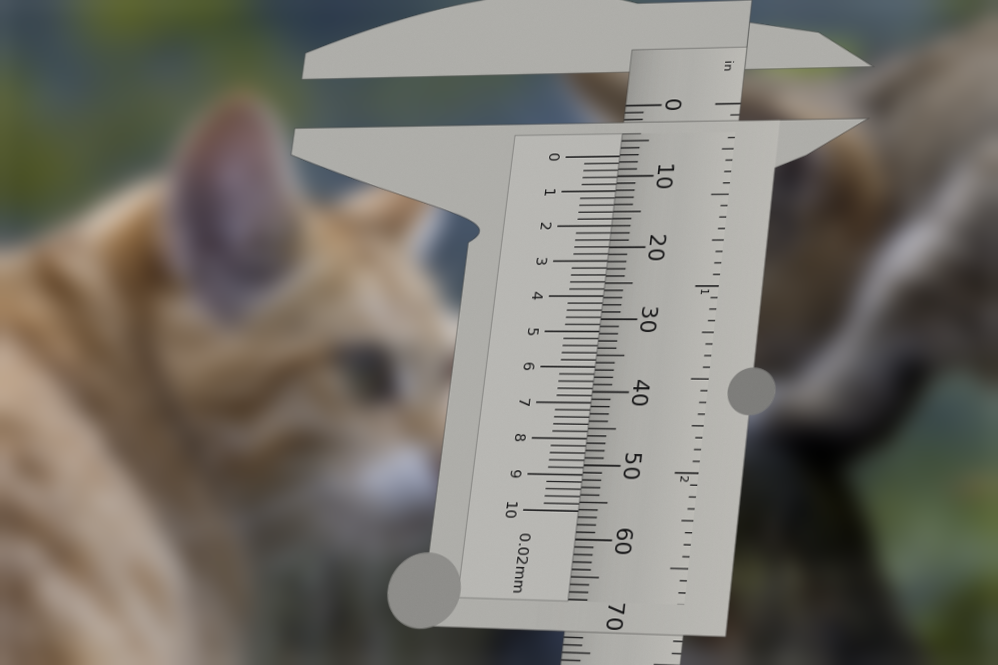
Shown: 7.2
